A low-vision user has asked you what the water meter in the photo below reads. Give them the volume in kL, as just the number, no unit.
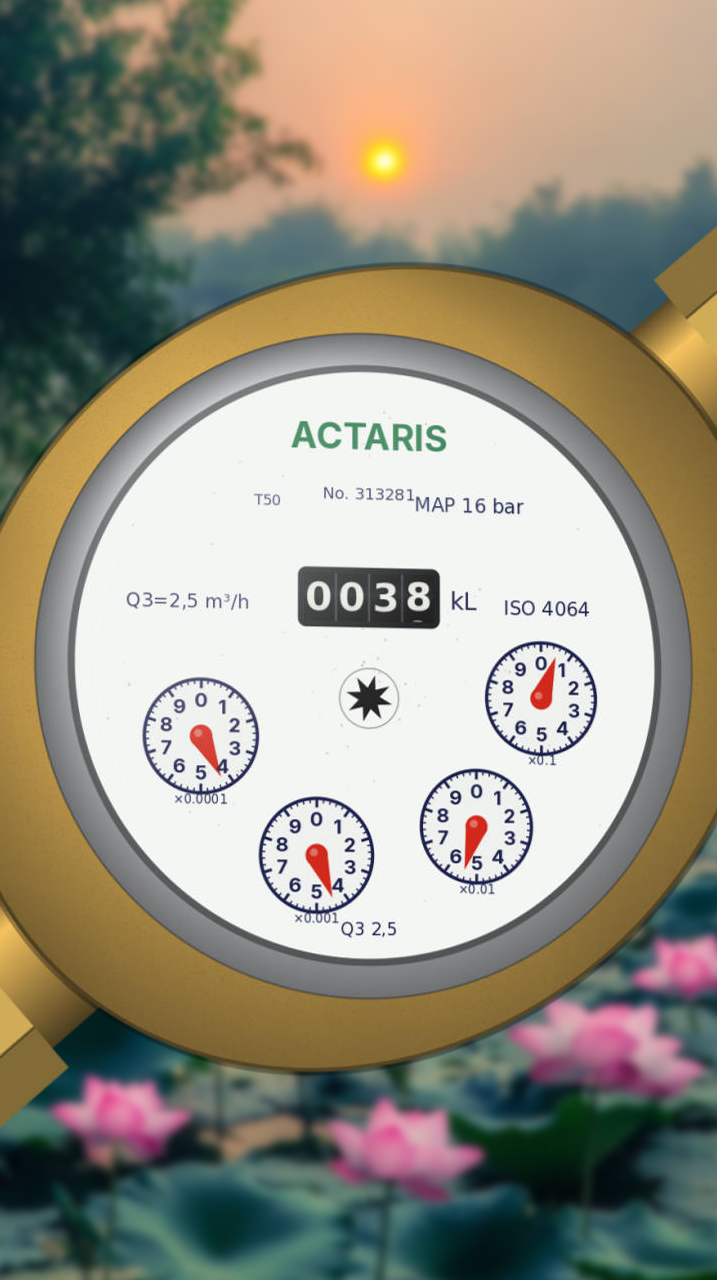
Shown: 38.0544
